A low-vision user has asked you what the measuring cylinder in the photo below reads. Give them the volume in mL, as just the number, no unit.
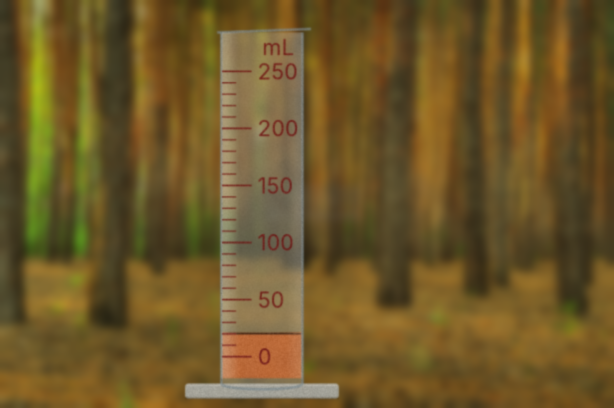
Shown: 20
